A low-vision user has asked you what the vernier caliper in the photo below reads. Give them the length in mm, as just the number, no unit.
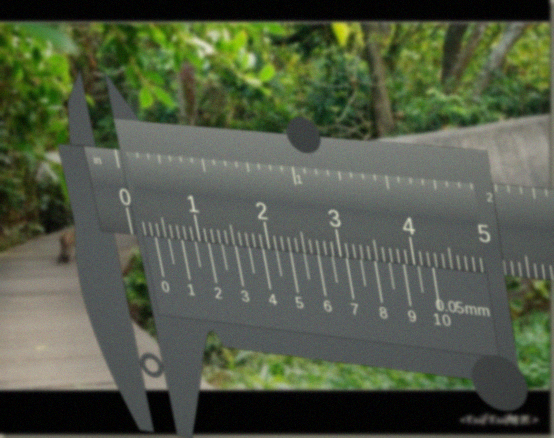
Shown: 3.5
